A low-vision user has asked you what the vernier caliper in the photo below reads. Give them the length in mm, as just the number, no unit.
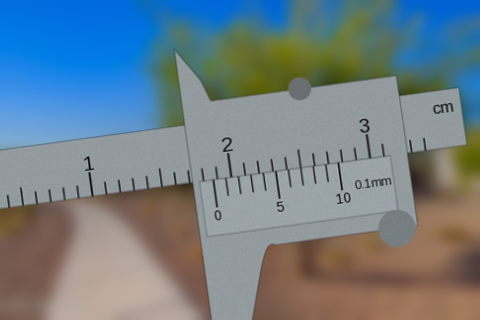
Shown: 18.7
